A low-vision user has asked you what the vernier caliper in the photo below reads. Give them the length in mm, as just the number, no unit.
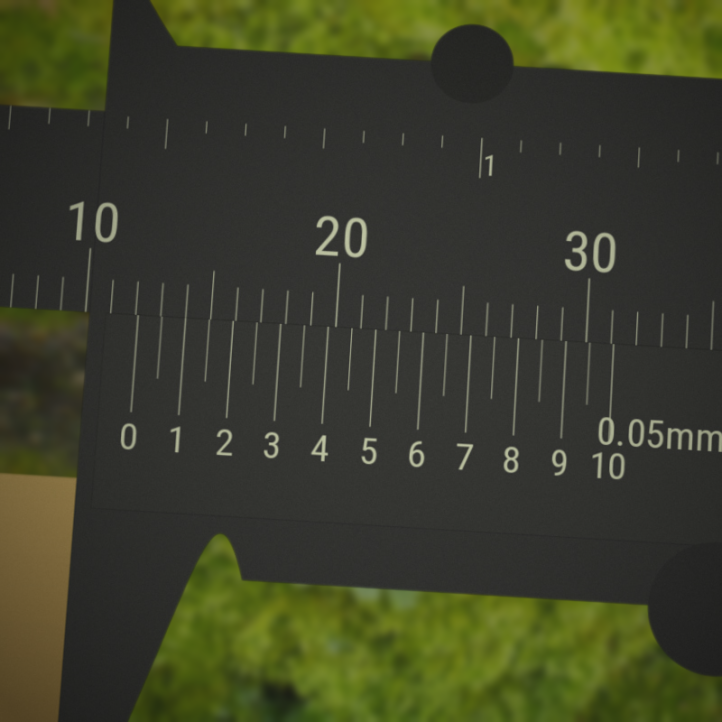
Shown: 12.10
